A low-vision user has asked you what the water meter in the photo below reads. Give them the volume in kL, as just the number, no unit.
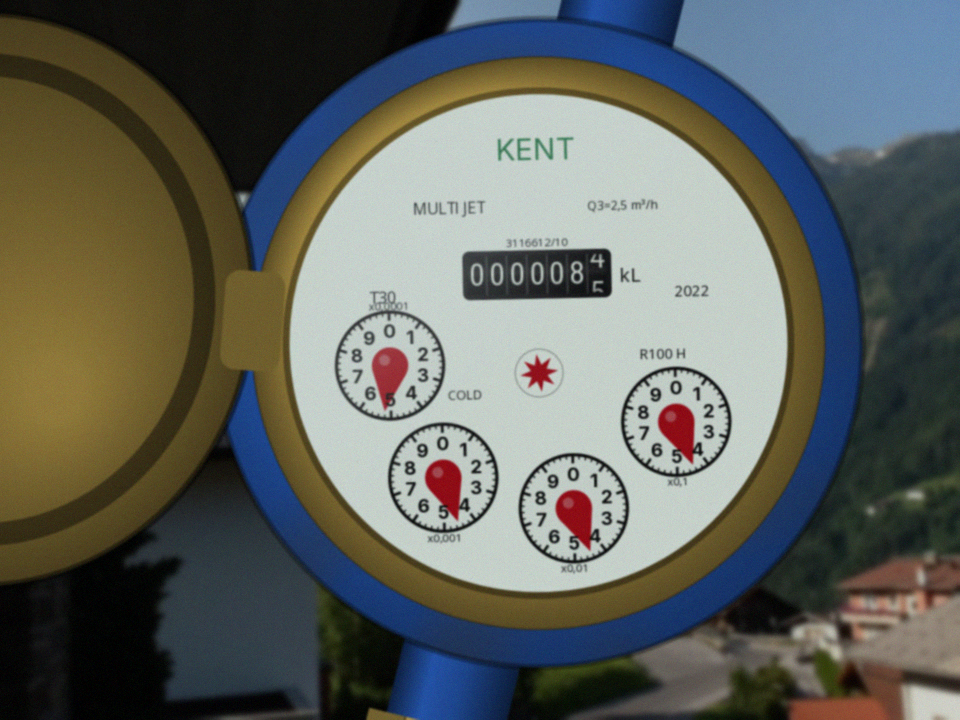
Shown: 84.4445
